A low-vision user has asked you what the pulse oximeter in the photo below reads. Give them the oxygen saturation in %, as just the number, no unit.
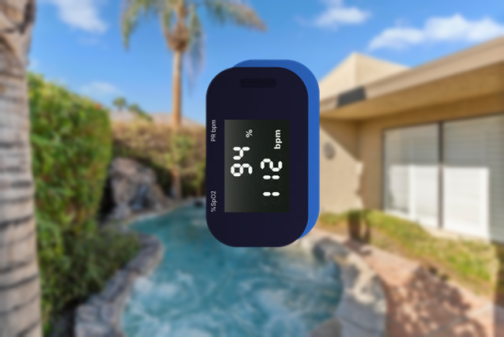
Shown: 94
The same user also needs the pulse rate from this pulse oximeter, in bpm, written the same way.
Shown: 112
